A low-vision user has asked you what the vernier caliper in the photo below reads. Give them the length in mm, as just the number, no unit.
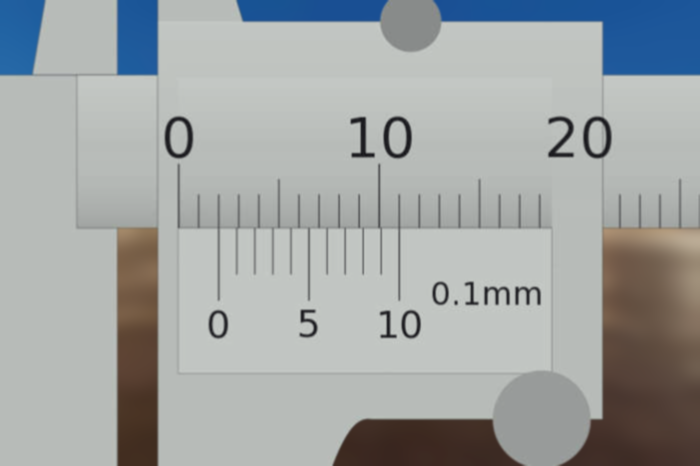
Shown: 2.0
